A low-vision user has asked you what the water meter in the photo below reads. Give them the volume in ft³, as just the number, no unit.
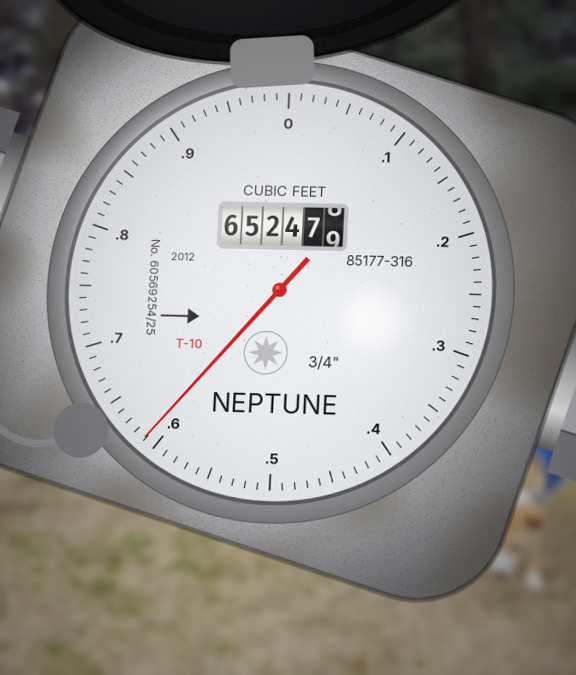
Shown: 652478.61
